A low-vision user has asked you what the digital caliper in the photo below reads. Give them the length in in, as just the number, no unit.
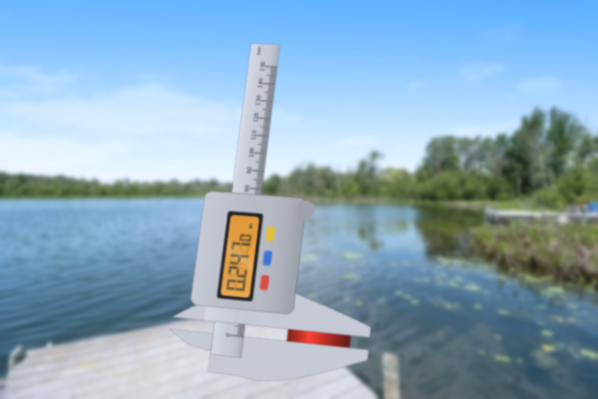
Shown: 0.2470
